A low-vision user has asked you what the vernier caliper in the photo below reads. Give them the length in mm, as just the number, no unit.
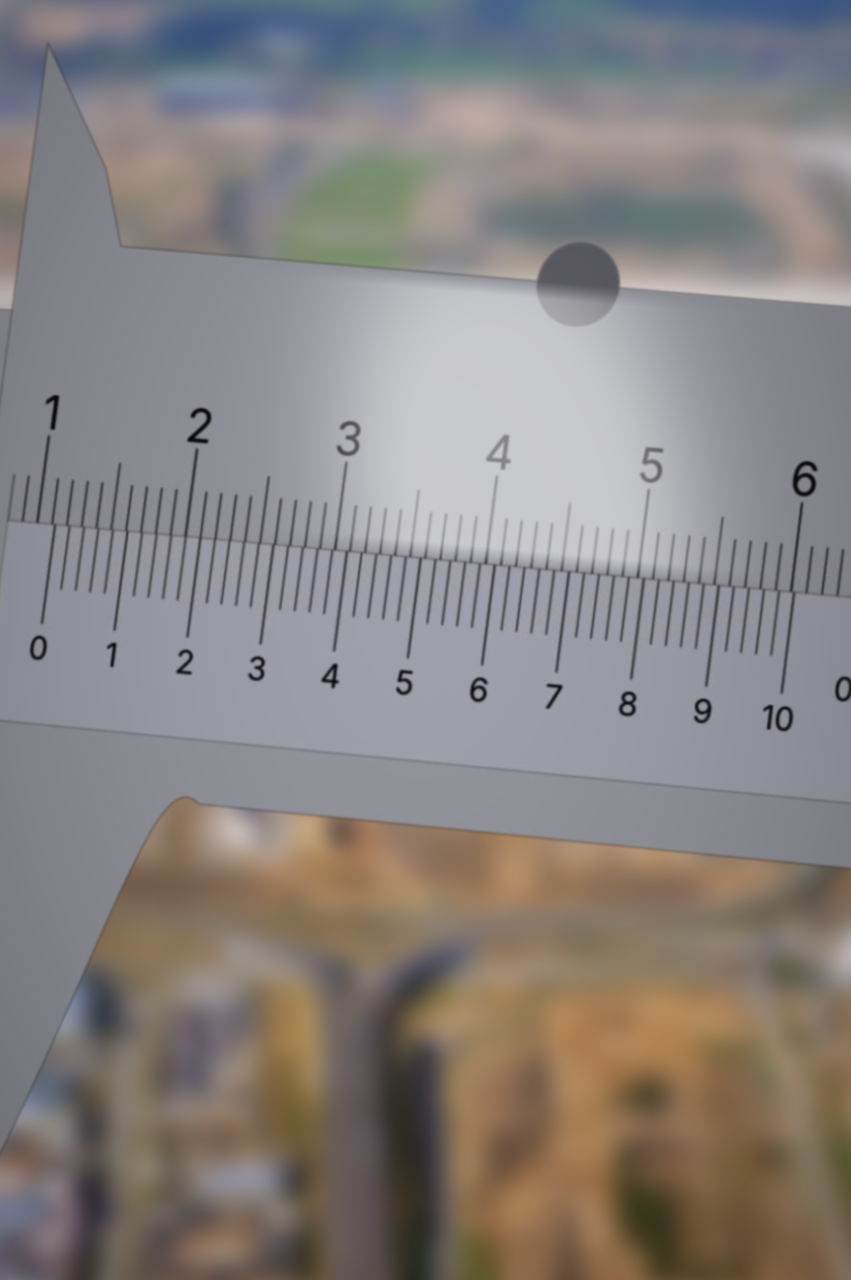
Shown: 11.2
